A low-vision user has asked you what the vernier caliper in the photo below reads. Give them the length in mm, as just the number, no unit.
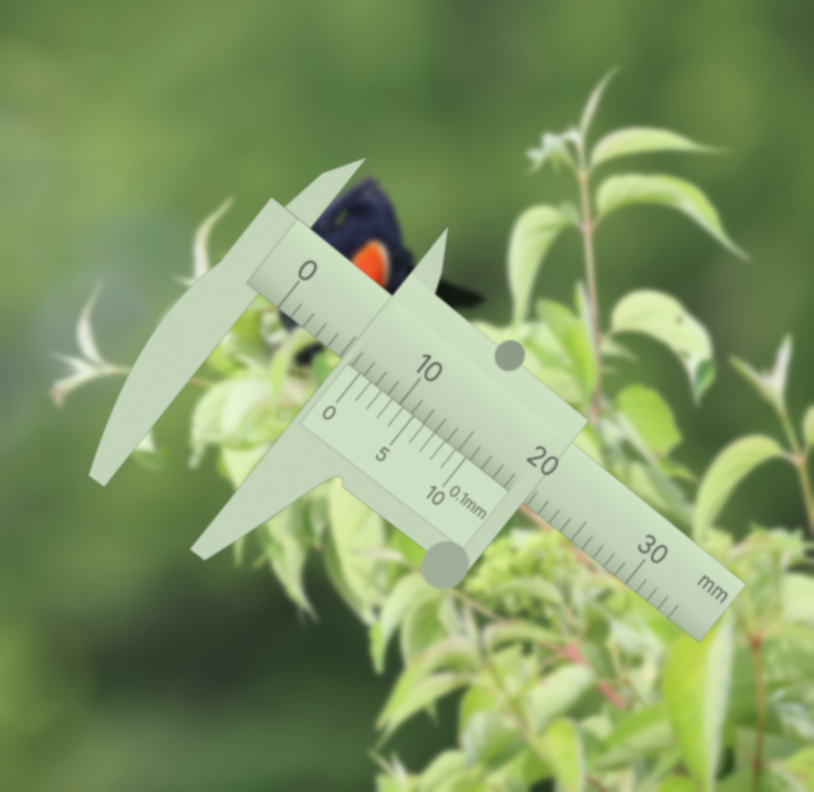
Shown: 6.7
